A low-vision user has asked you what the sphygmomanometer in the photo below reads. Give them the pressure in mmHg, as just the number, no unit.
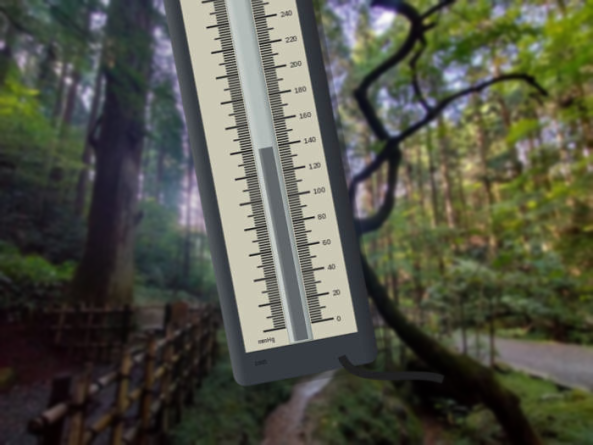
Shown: 140
